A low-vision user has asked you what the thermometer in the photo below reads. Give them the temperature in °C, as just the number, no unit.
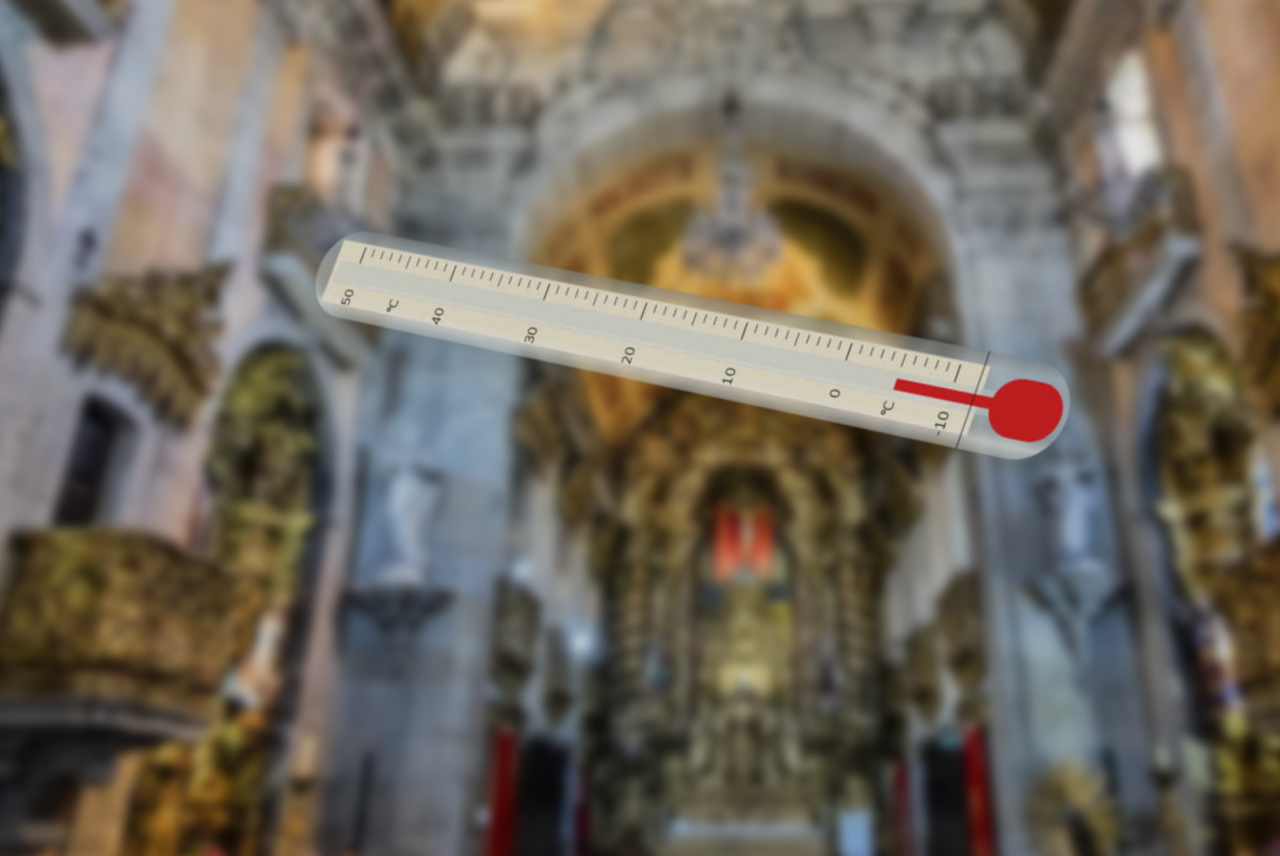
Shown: -5
